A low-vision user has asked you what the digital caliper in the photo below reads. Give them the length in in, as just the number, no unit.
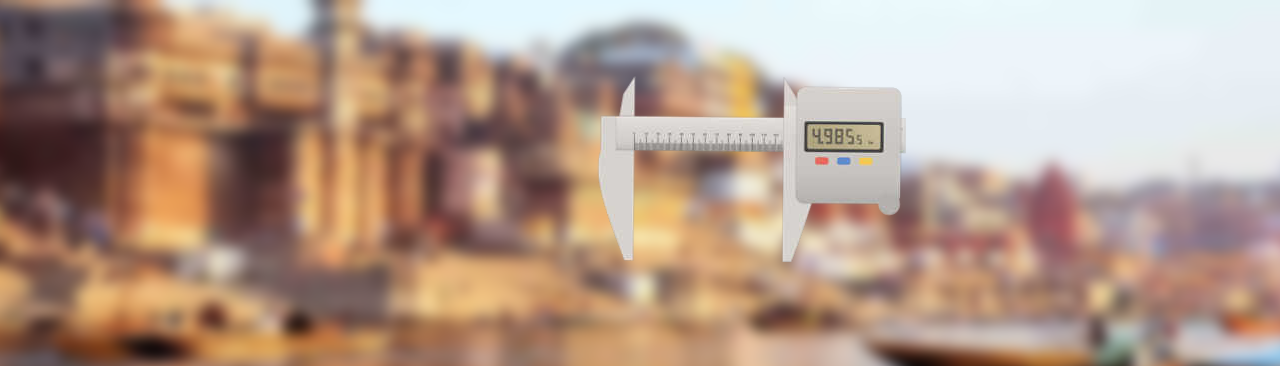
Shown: 4.9855
